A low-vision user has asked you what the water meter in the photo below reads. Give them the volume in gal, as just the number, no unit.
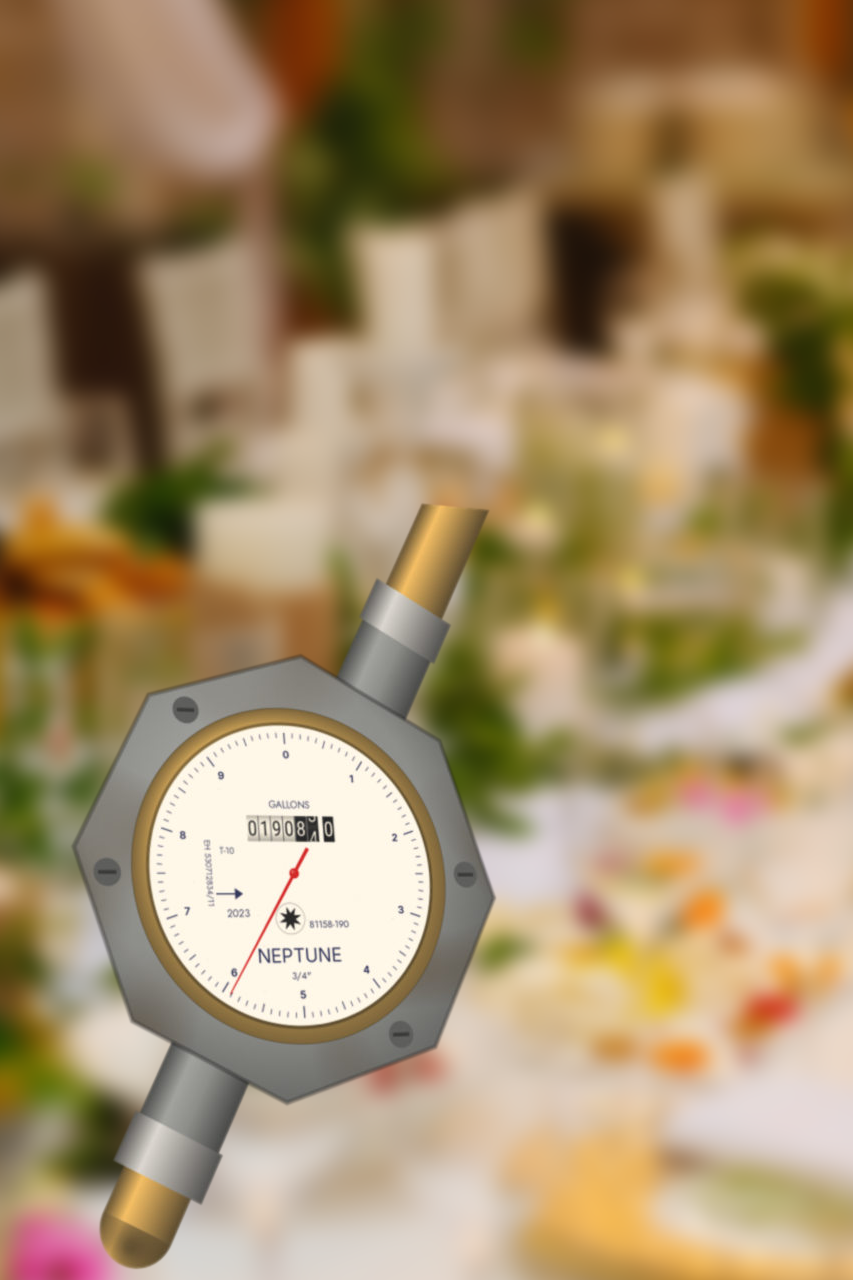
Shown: 190835.9
